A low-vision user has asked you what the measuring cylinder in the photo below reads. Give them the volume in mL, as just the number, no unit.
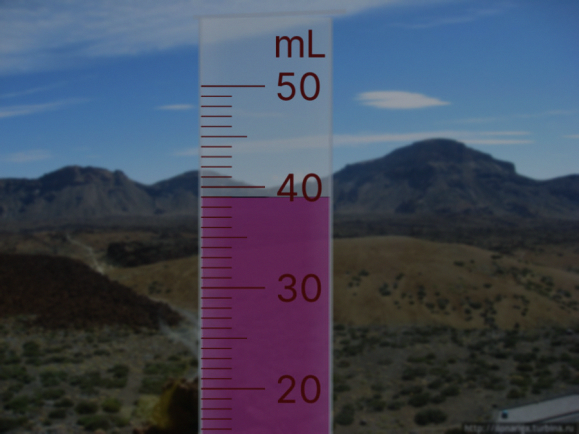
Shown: 39
